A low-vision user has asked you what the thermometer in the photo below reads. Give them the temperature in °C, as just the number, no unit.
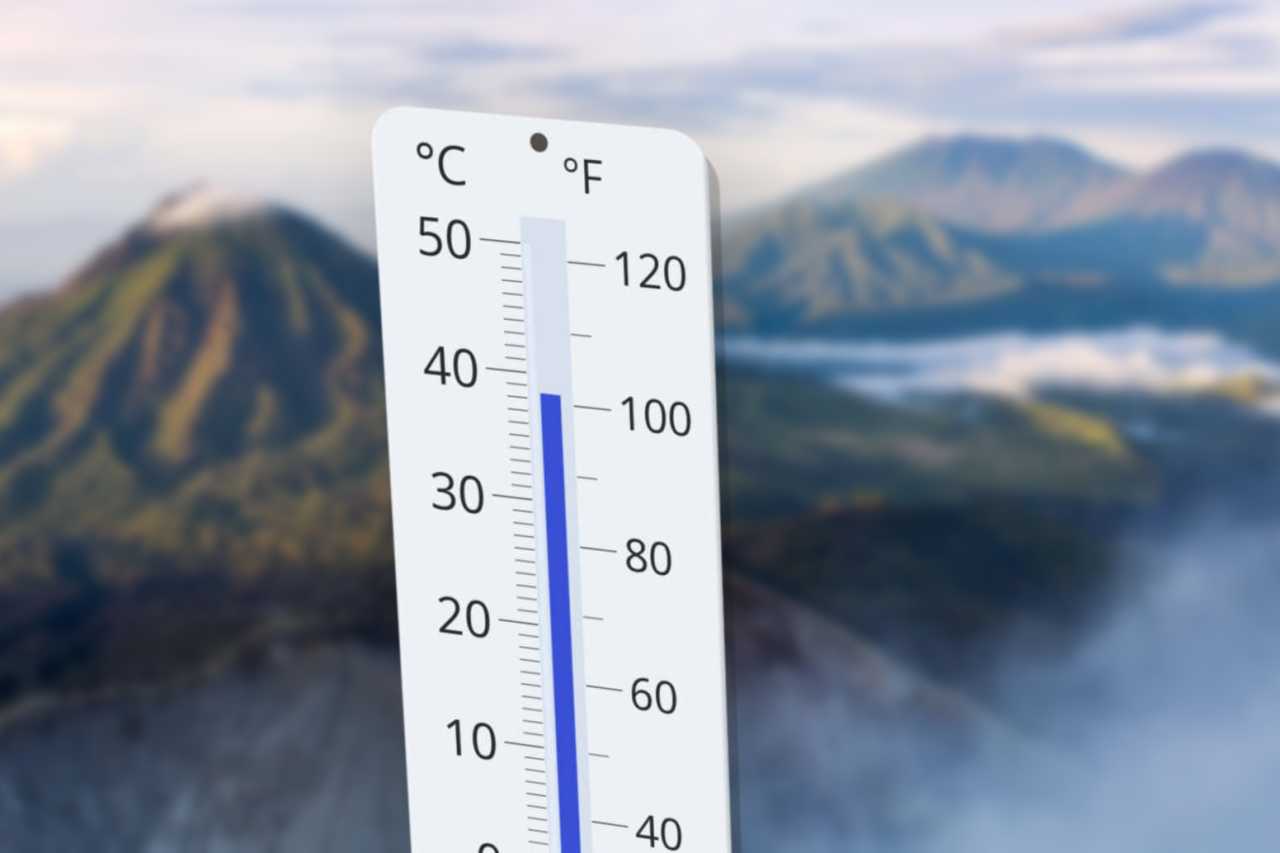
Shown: 38.5
